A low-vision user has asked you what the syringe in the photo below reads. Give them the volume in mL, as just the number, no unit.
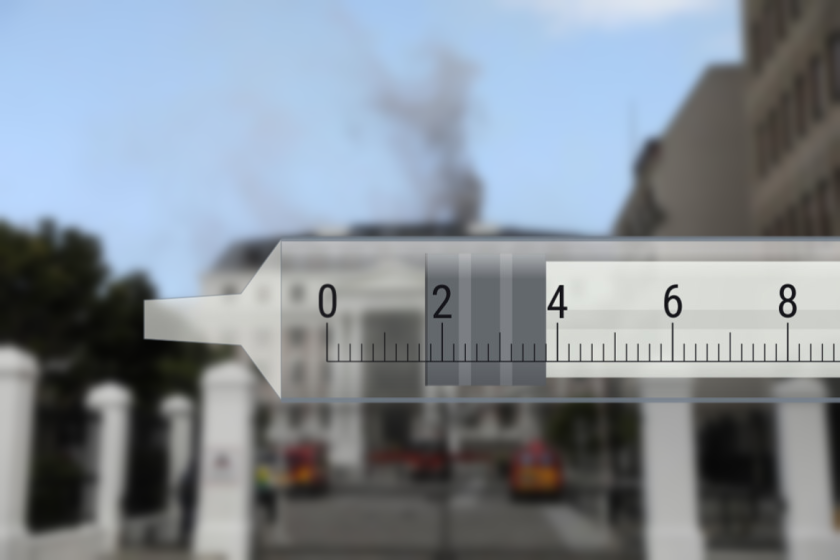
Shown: 1.7
